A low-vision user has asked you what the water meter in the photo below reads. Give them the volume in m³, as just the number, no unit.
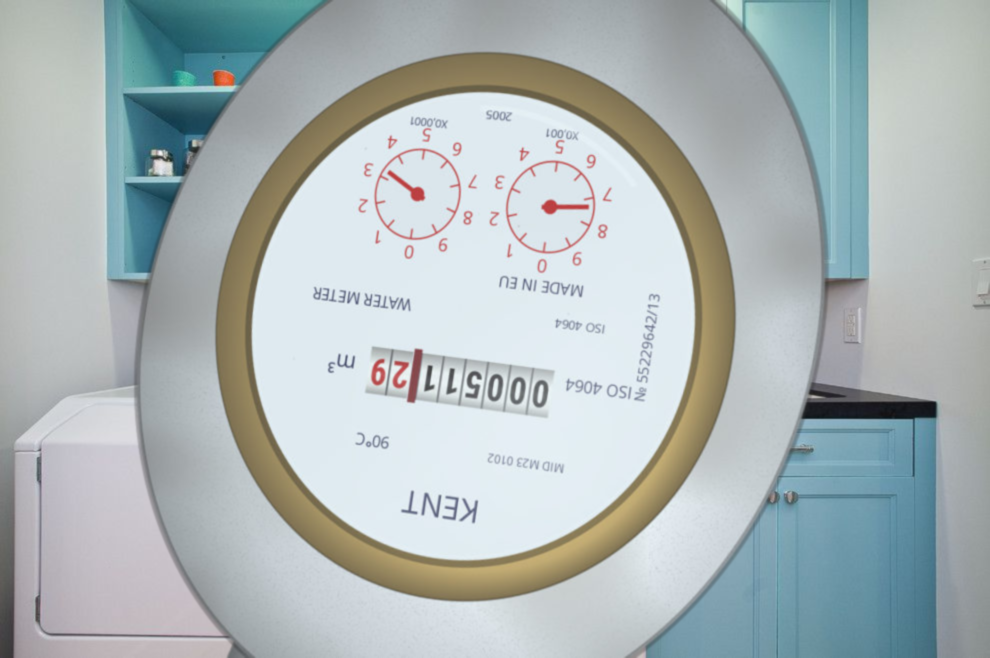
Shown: 511.2973
